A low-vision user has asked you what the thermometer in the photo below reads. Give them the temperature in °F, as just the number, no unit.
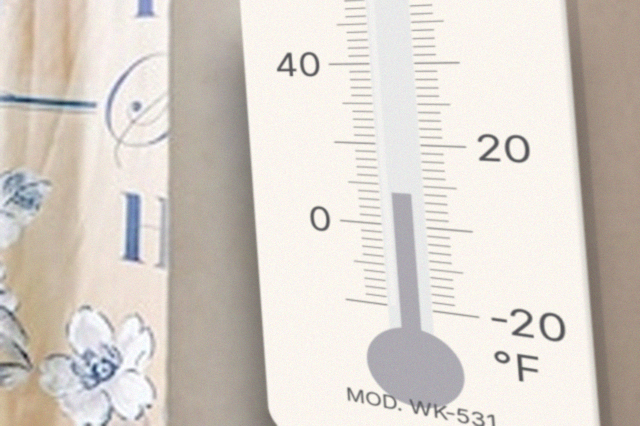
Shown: 8
